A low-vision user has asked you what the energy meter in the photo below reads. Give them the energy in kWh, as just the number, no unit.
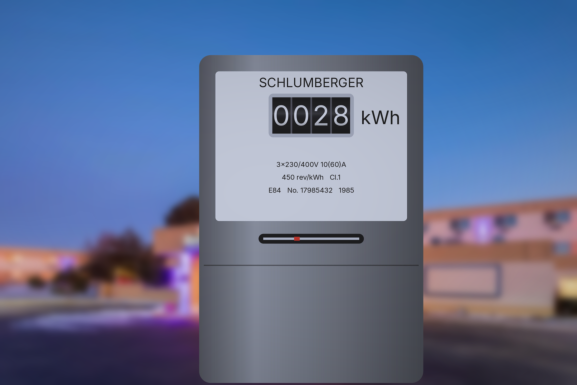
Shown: 28
